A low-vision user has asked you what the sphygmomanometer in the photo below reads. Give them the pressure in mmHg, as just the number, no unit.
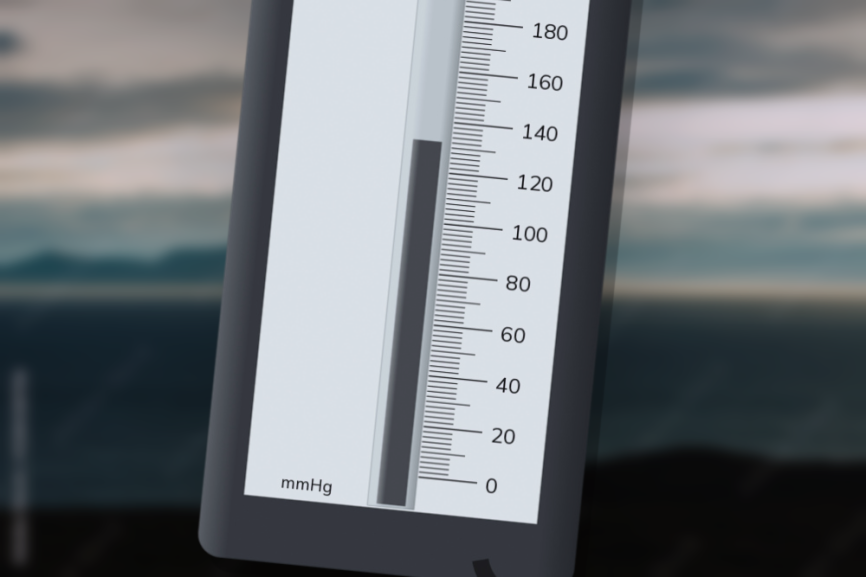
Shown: 132
